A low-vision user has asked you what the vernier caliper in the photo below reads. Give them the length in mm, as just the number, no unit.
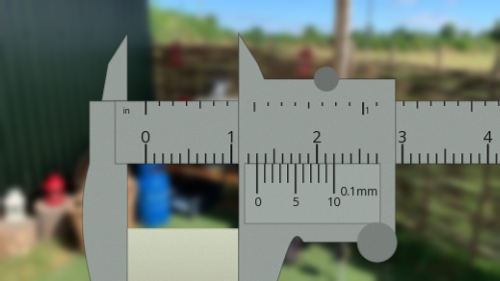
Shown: 13.0
